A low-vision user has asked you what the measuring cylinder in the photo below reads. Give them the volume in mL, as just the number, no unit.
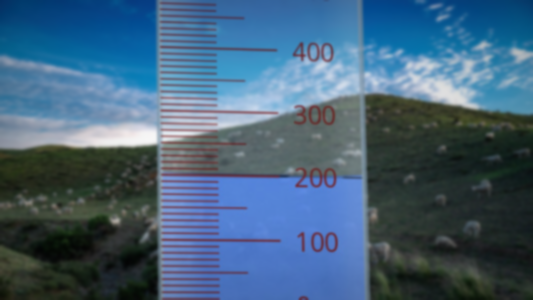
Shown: 200
